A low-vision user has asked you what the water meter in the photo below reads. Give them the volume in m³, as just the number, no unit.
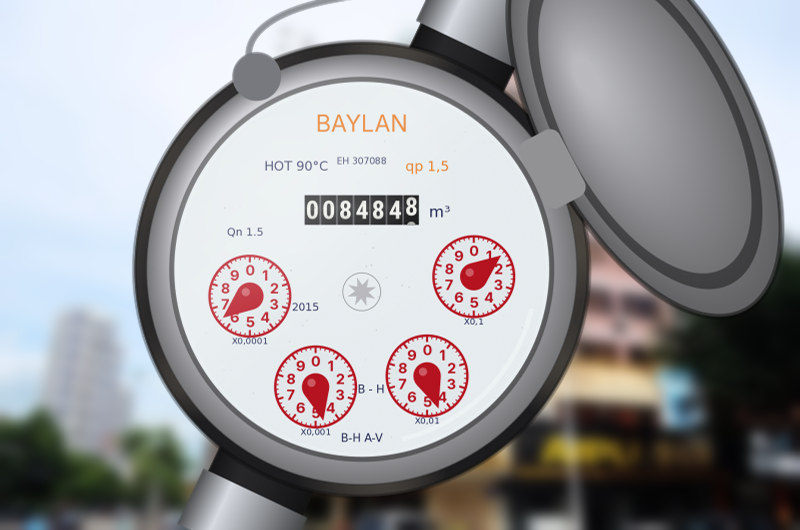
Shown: 84848.1446
